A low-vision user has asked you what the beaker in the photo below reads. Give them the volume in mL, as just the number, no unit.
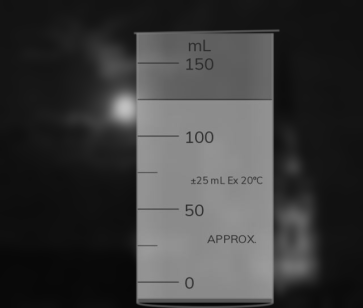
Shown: 125
